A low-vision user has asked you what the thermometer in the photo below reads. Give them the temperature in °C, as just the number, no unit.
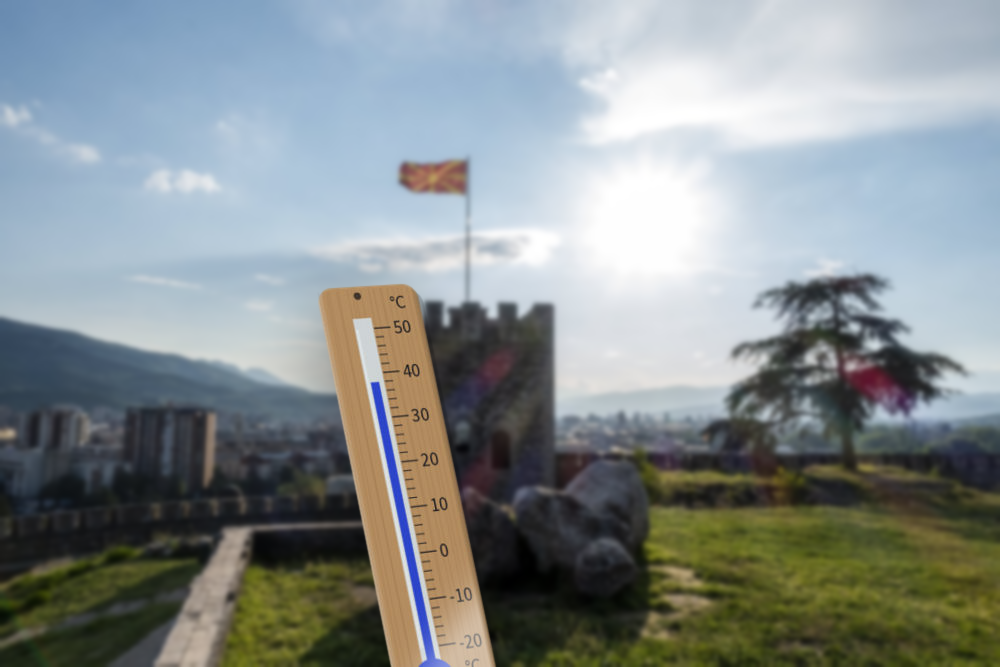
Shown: 38
